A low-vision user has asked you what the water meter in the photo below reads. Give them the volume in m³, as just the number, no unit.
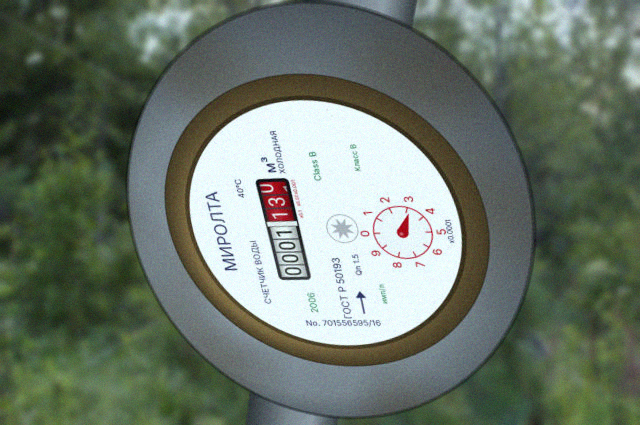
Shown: 1.1303
